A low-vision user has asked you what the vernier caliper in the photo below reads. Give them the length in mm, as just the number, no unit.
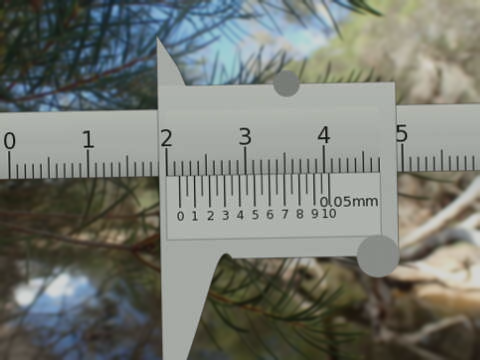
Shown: 21.6
